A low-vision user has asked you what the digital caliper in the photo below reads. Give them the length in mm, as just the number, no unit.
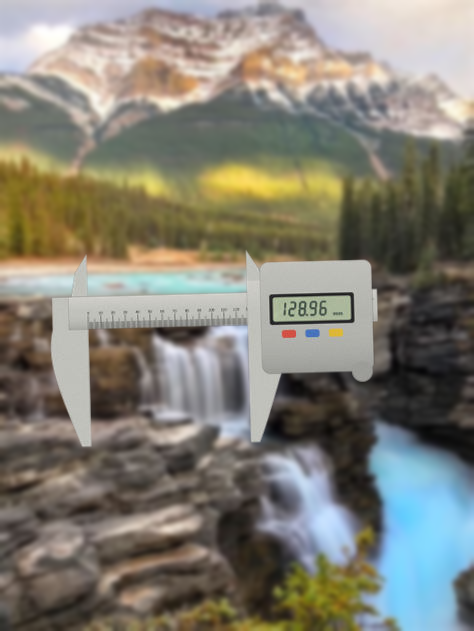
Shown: 128.96
